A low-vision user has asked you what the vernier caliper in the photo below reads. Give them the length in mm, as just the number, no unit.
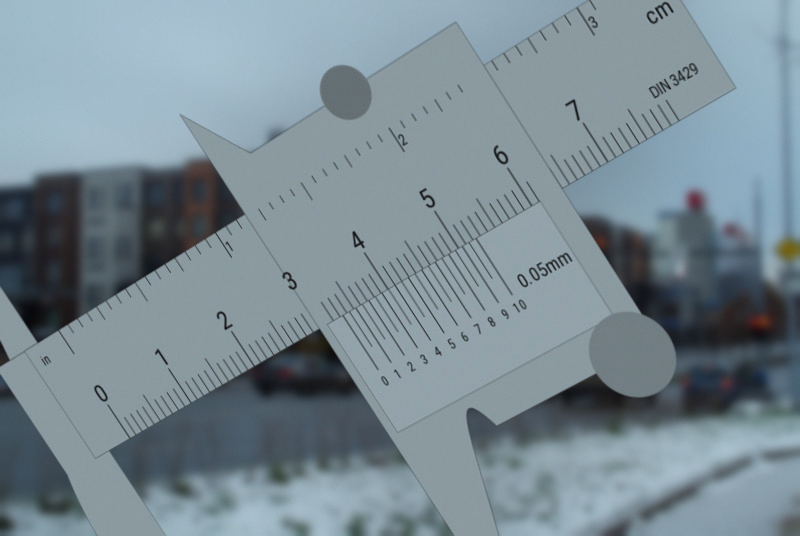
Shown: 33.4
